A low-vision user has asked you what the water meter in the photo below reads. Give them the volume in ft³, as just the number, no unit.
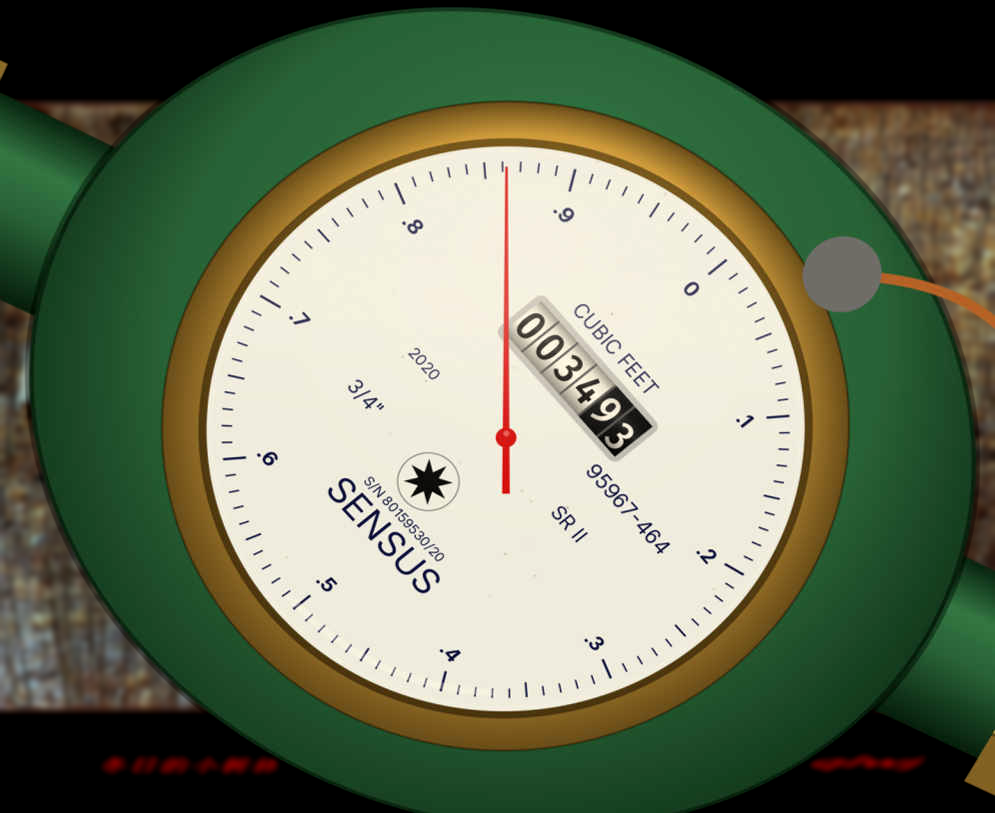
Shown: 3492.86
